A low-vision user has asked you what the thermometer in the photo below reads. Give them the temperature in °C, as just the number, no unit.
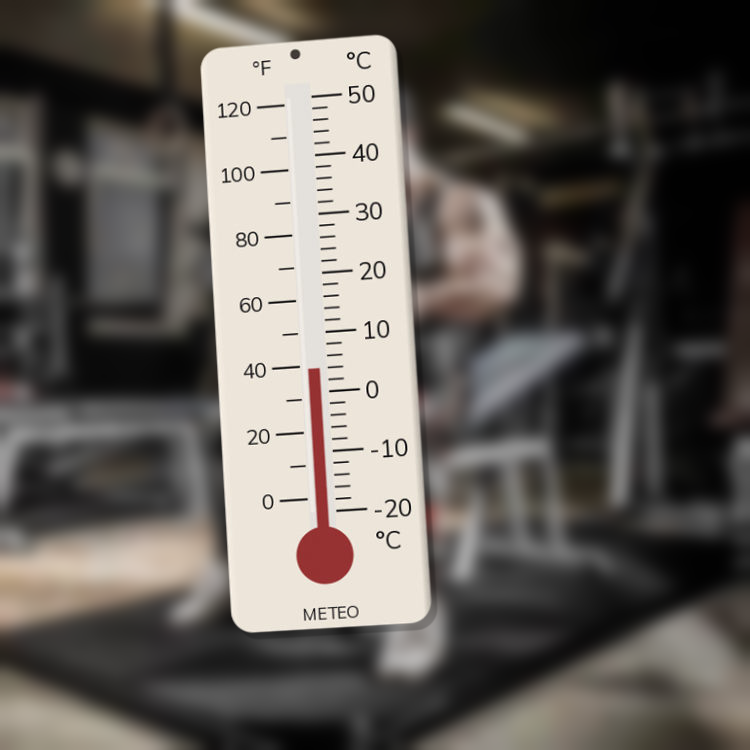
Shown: 4
